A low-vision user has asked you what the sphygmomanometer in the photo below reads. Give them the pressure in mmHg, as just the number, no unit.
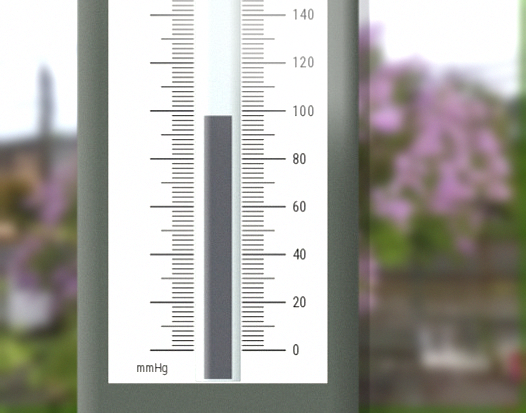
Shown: 98
